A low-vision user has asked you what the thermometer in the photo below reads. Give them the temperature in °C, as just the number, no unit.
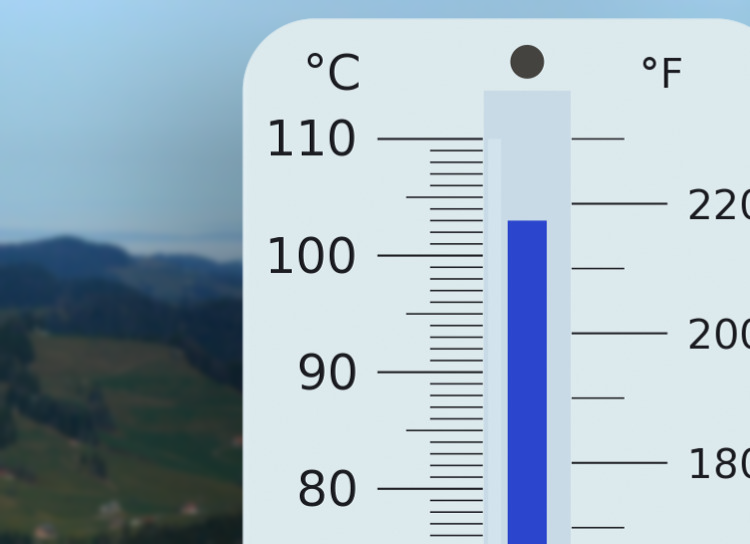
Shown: 103
